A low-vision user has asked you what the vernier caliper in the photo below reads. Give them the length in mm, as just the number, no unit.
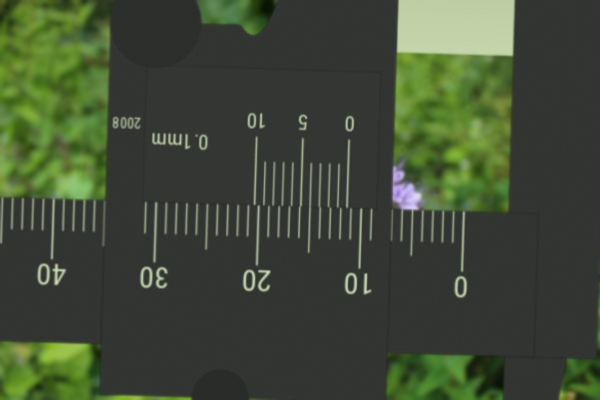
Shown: 11.4
